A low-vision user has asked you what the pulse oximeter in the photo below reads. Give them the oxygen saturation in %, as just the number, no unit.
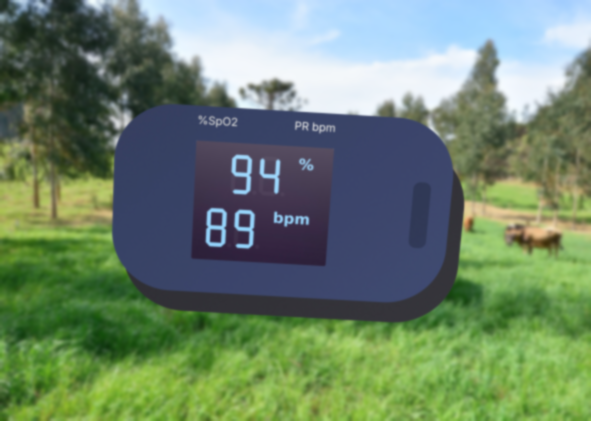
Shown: 94
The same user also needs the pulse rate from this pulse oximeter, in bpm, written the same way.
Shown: 89
